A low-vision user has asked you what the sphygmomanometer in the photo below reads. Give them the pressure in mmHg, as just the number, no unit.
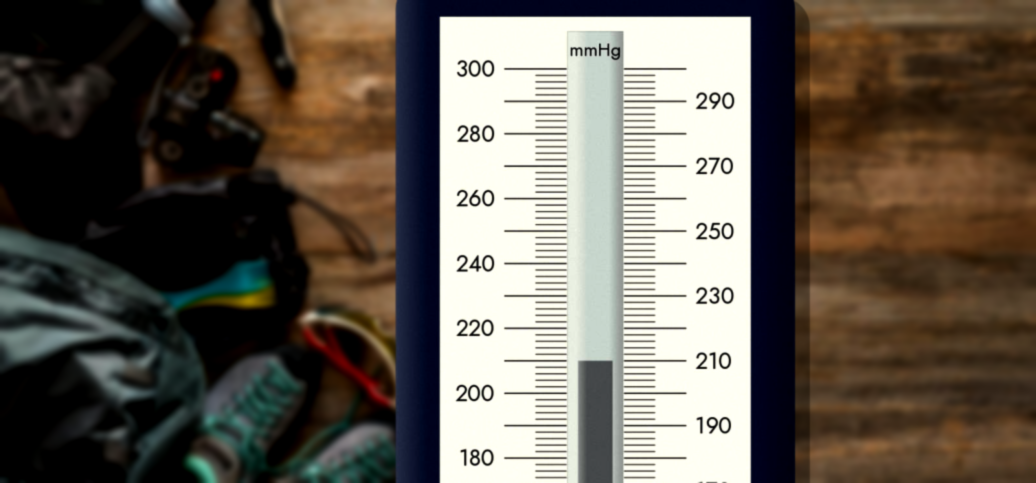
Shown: 210
